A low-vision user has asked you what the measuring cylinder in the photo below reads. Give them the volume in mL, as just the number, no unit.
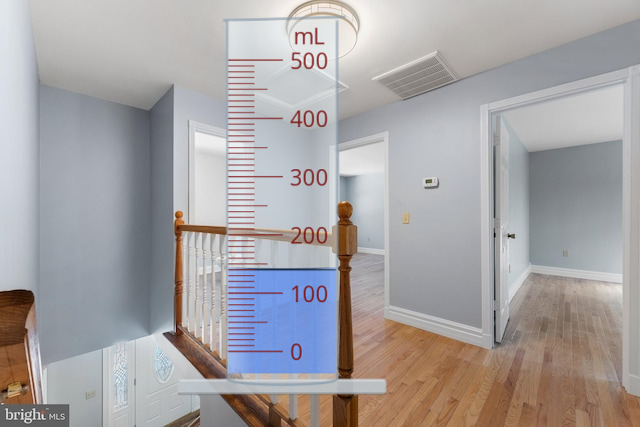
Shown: 140
